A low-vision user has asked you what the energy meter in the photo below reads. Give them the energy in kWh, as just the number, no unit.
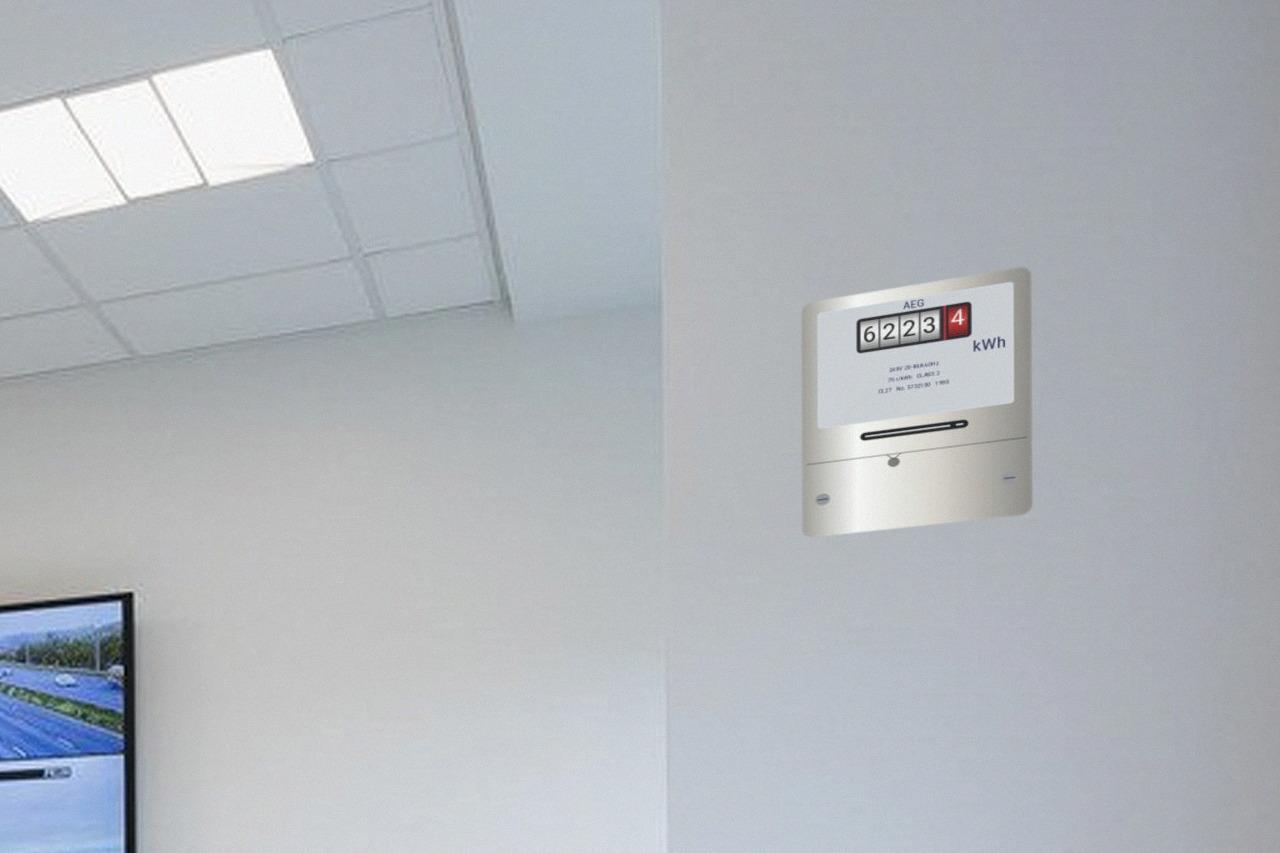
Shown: 6223.4
